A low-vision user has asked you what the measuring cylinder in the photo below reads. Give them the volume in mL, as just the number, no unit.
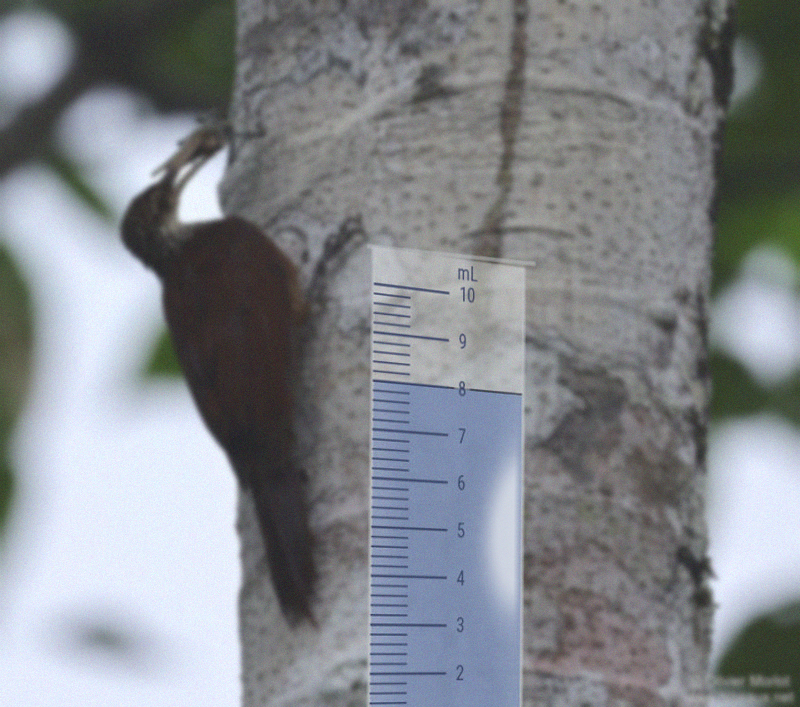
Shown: 8
